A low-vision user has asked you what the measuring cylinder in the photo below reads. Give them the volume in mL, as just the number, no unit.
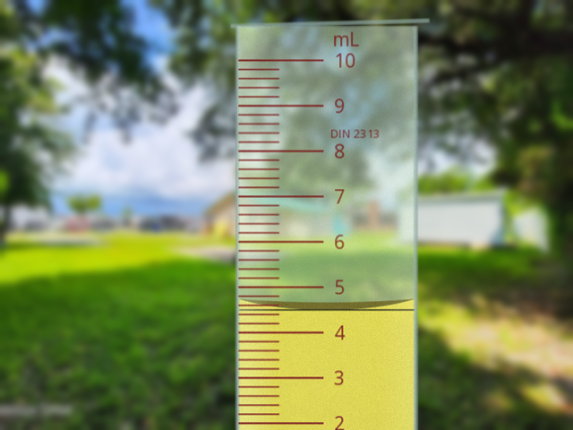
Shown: 4.5
